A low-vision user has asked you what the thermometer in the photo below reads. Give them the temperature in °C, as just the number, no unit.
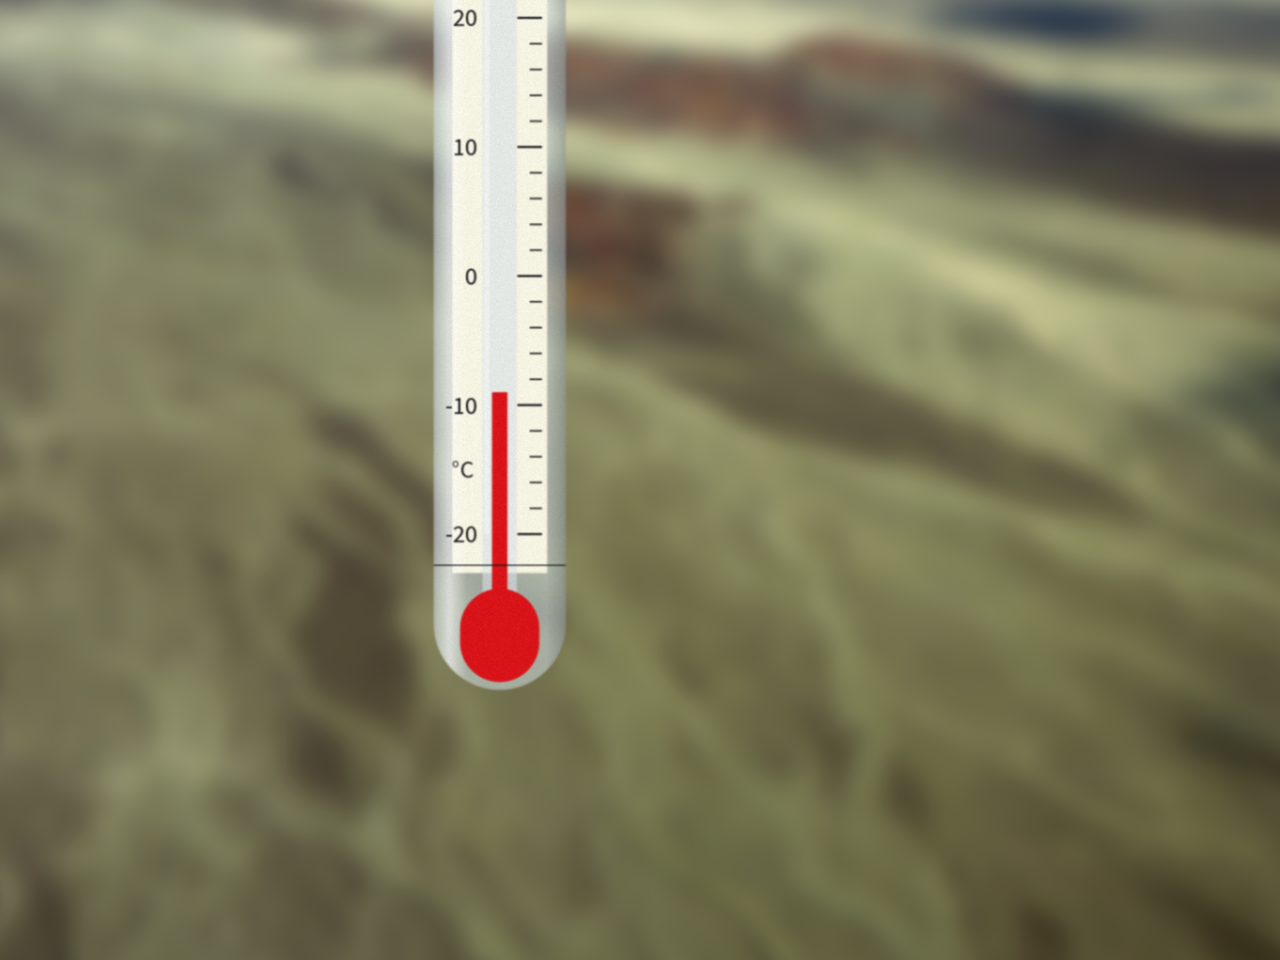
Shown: -9
